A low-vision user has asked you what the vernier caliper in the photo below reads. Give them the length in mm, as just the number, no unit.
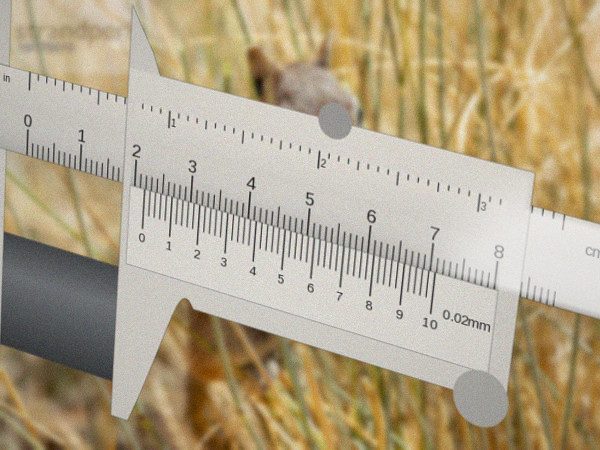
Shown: 21.8
